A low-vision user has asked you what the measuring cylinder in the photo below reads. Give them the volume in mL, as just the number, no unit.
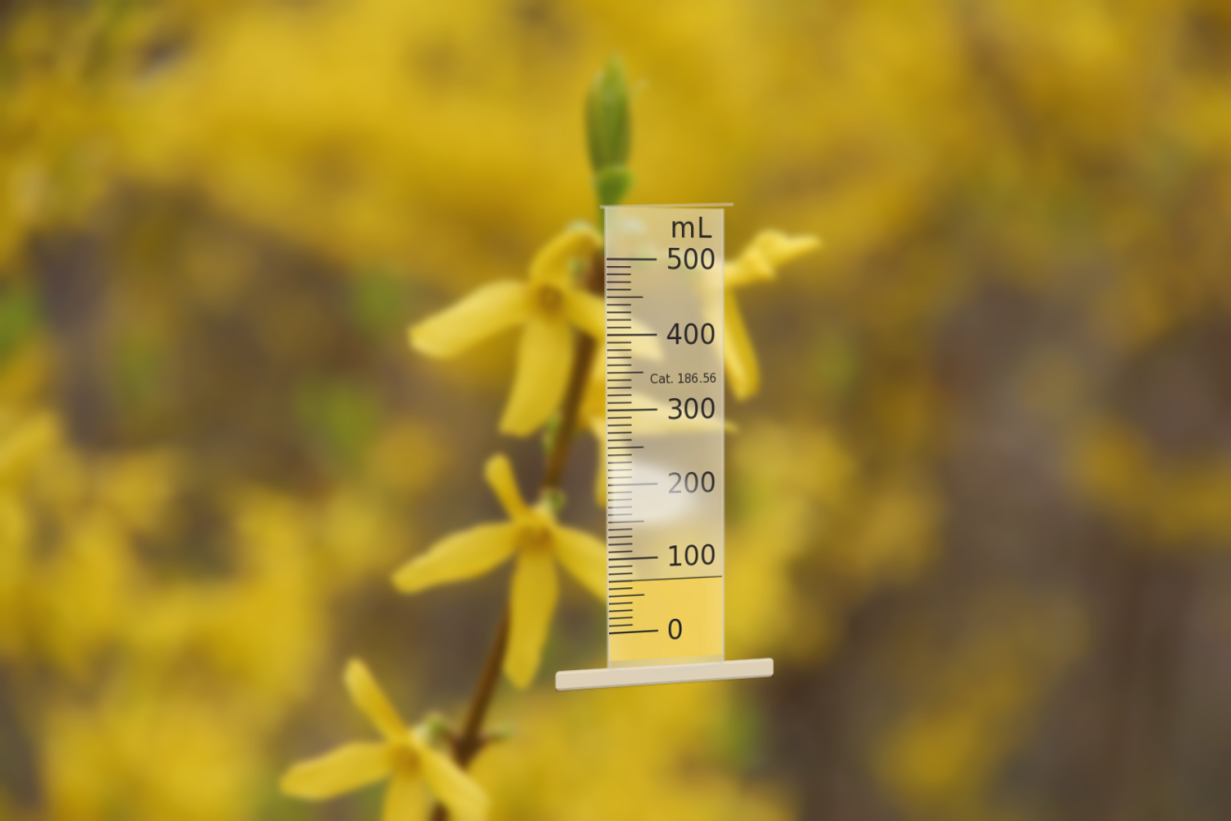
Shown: 70
